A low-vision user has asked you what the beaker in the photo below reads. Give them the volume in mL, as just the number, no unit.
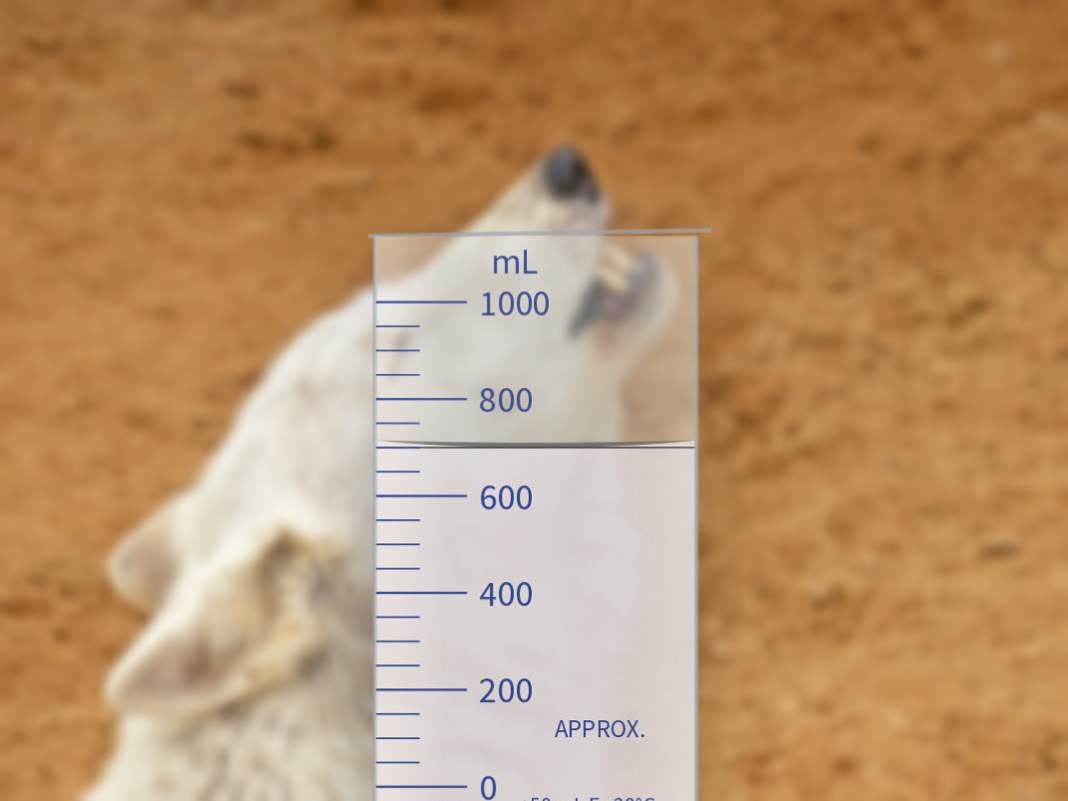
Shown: 700
